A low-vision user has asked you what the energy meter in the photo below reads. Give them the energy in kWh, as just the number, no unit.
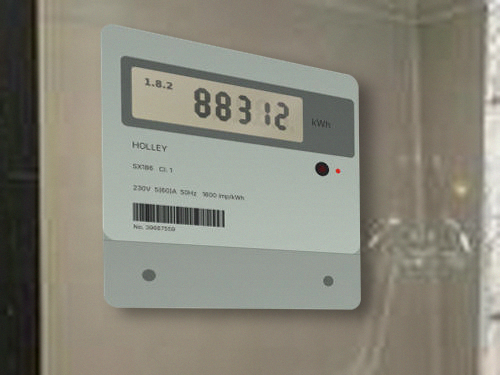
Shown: 88312
